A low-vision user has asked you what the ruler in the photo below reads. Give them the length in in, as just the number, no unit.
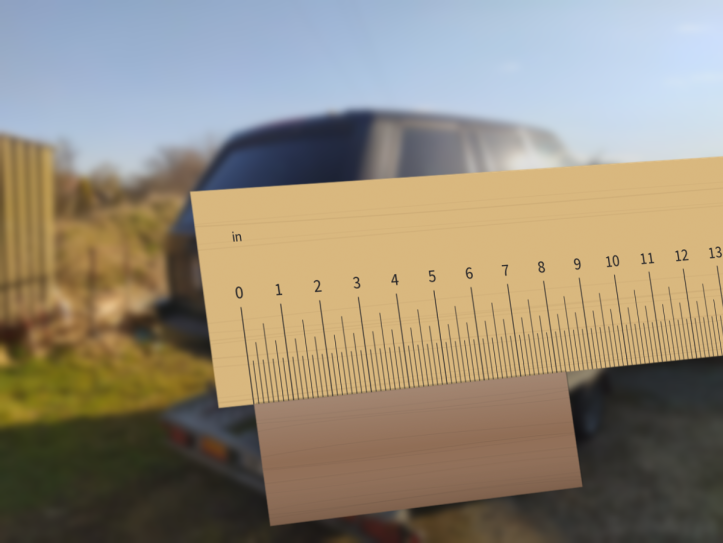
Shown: 8.25
